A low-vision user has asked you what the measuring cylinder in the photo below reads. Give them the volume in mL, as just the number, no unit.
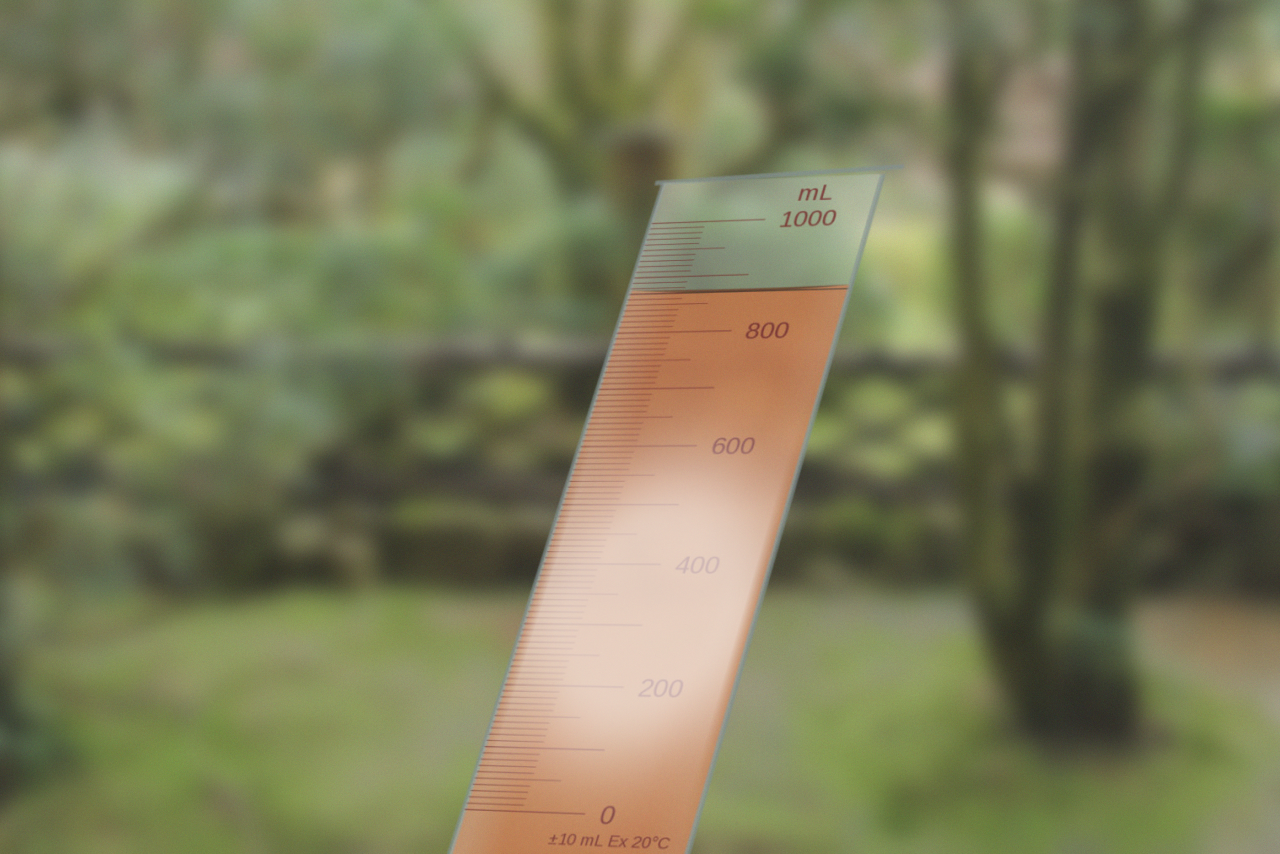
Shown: 870
